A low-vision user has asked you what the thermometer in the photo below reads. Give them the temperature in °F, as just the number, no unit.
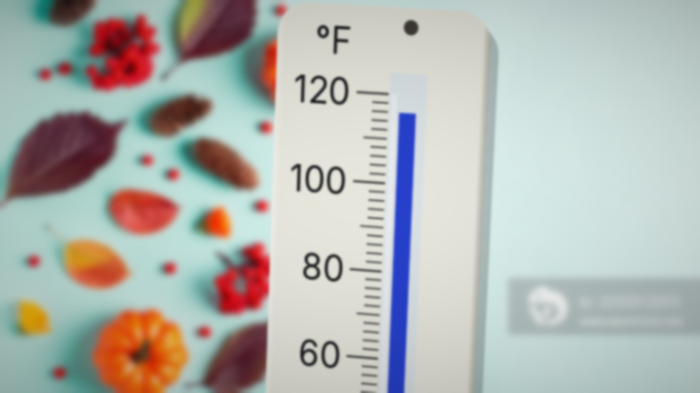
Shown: 116
